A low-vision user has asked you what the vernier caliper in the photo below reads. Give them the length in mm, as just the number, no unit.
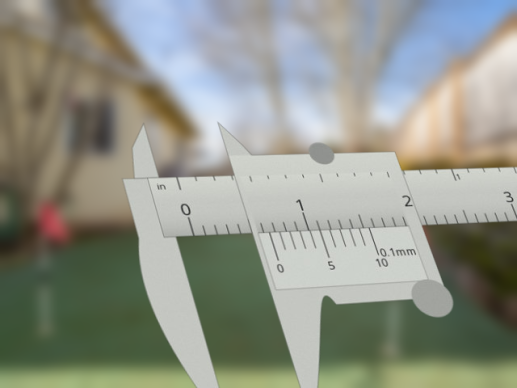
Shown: 6.5
